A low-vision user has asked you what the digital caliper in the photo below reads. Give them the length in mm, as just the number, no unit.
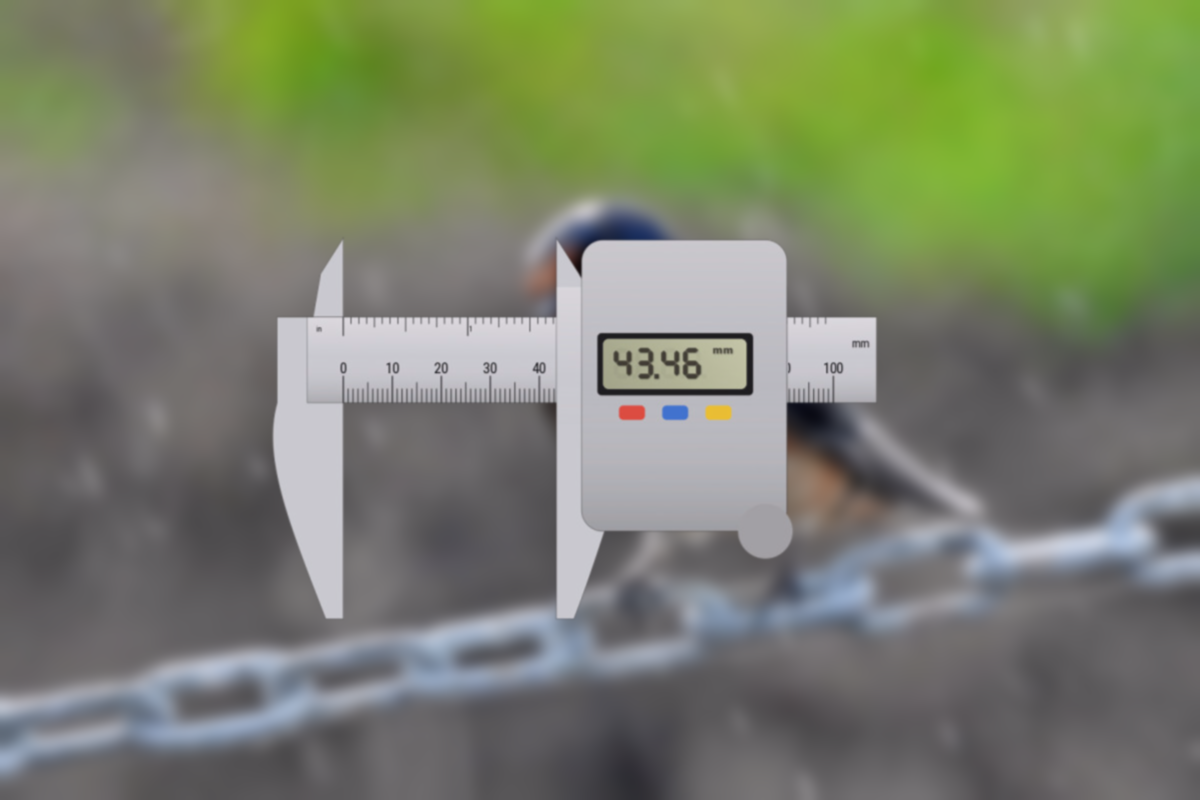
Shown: 43.46
